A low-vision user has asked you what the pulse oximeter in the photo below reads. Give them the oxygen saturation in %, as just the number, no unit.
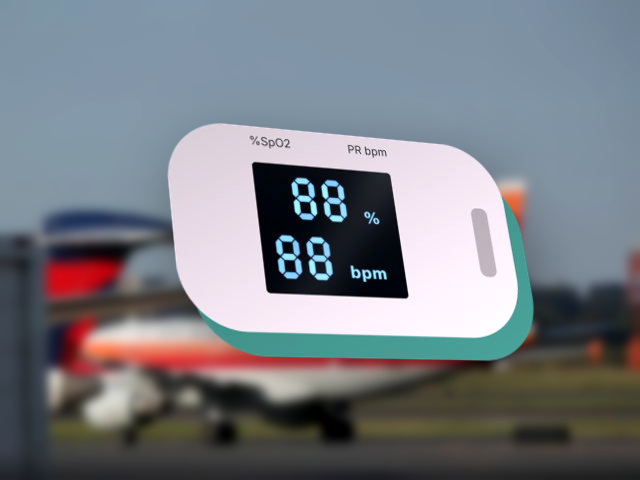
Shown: 88
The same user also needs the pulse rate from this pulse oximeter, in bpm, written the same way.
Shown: 88
